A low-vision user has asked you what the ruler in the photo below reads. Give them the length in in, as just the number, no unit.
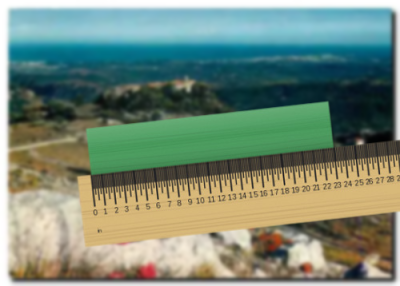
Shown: 23
